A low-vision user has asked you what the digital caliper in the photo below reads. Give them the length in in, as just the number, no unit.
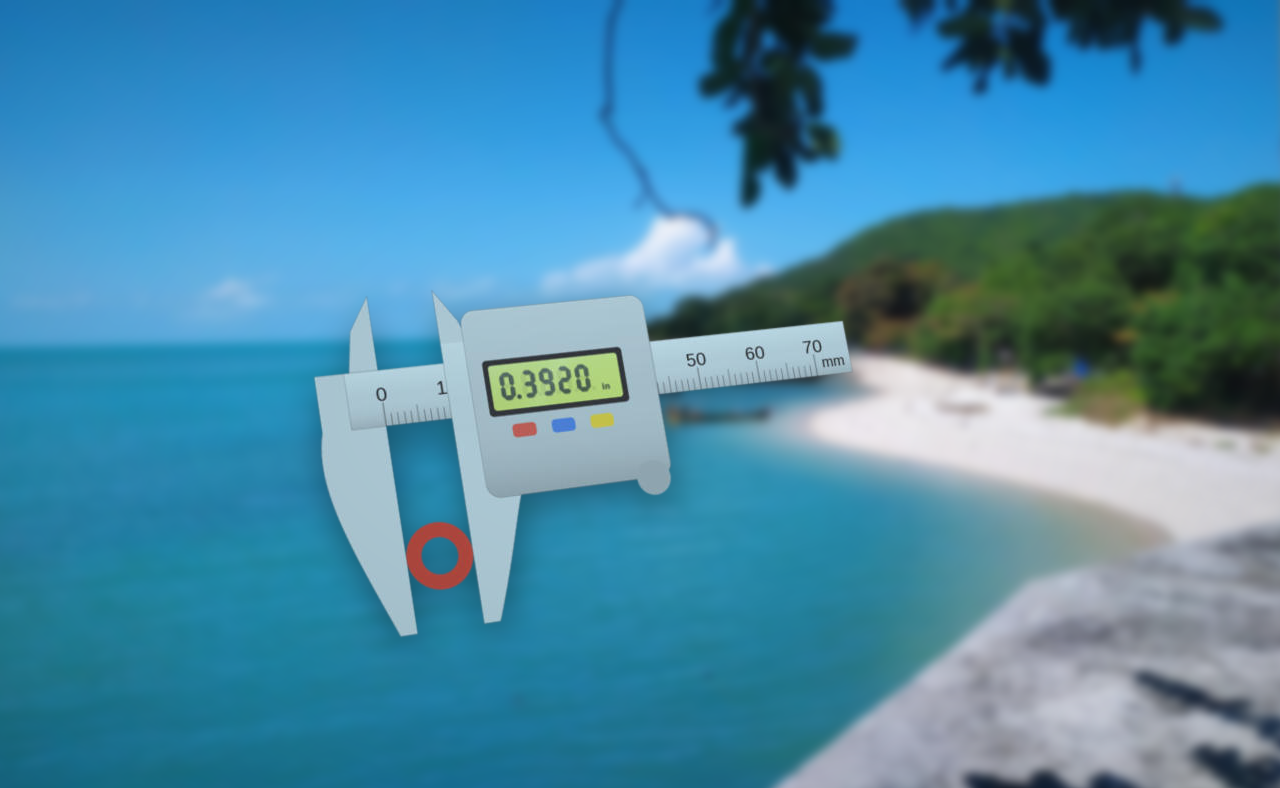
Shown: 0.3920
